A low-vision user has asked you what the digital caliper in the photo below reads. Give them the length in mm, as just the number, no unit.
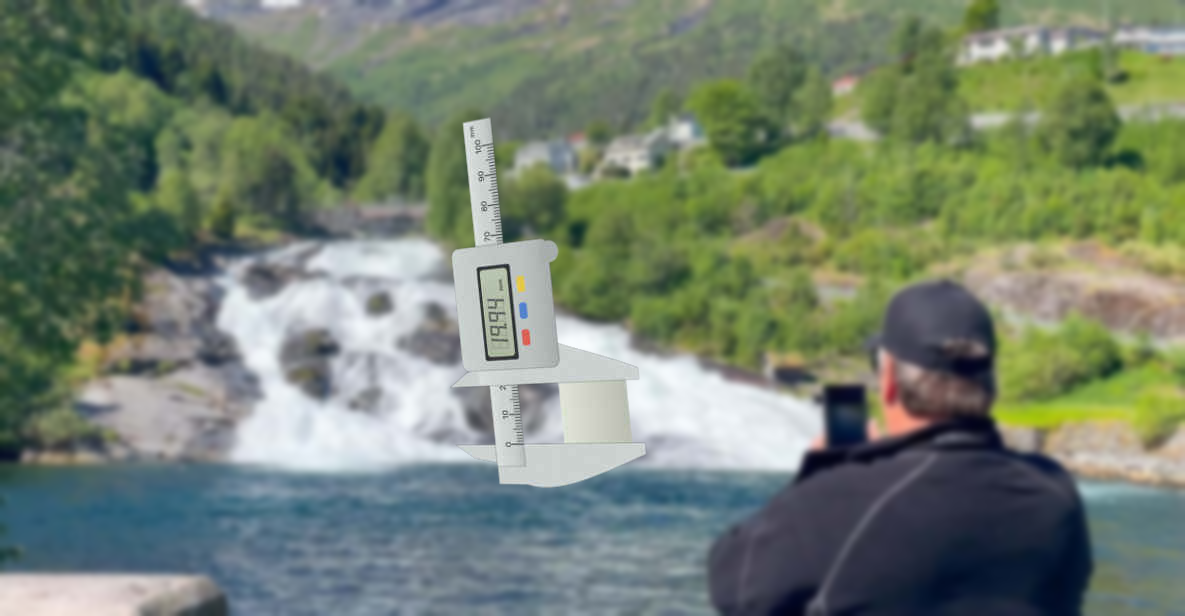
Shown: 19.94
